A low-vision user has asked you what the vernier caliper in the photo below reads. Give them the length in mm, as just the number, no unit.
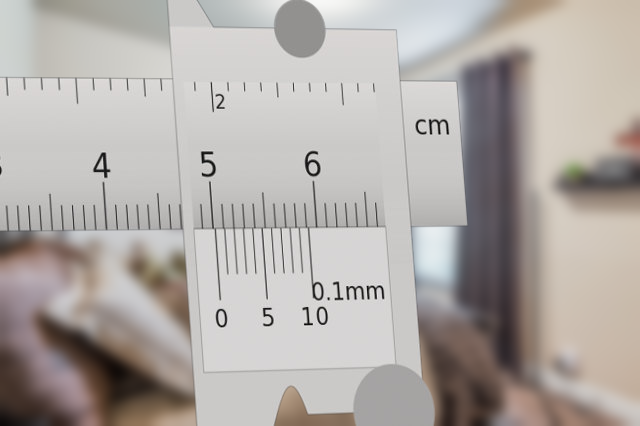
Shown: 50.2
